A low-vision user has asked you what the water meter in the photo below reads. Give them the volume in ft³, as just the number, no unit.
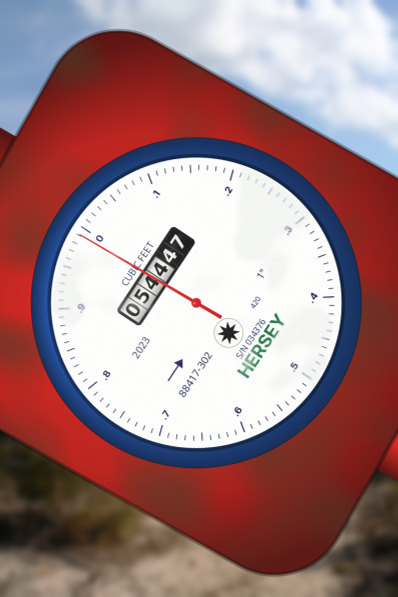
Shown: 54446.99
